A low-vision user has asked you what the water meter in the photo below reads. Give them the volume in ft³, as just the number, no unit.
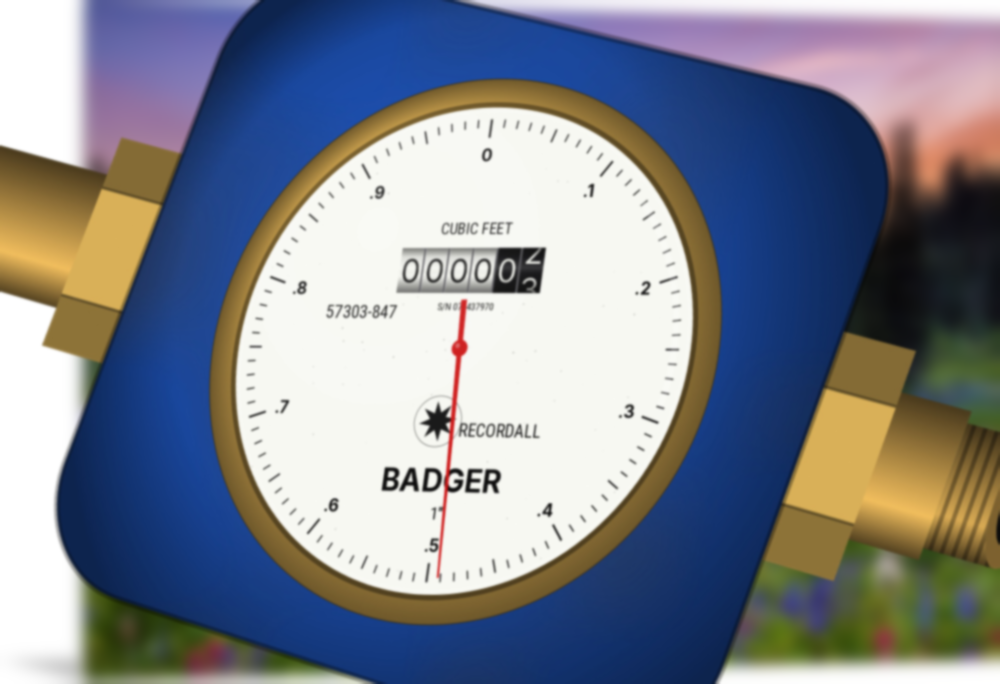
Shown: 2.49
